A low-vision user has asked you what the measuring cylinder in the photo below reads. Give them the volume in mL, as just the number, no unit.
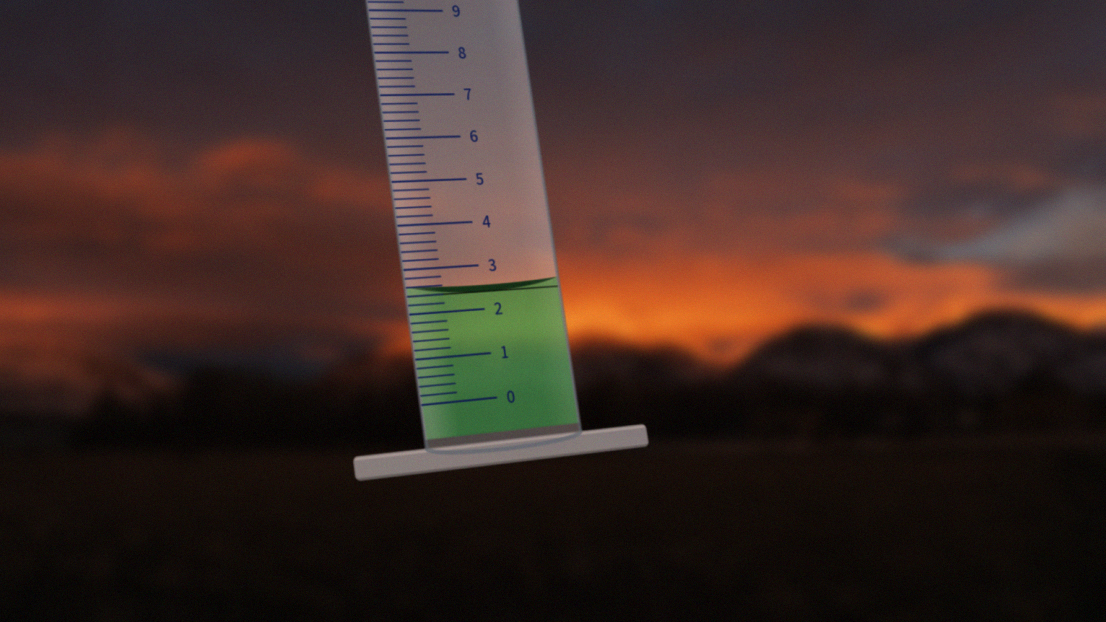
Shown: 2.4
